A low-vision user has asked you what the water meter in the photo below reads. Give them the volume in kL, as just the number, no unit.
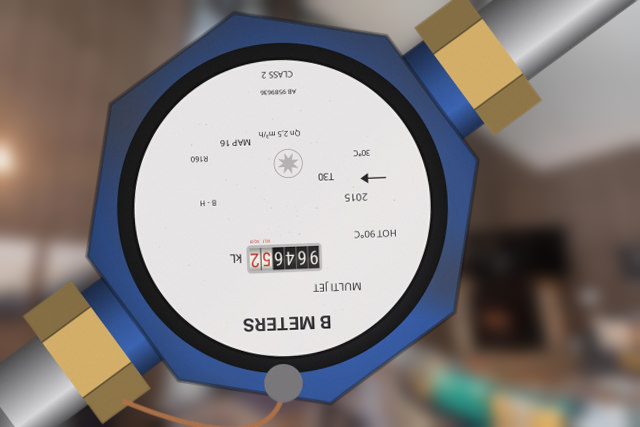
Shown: 9646.52
